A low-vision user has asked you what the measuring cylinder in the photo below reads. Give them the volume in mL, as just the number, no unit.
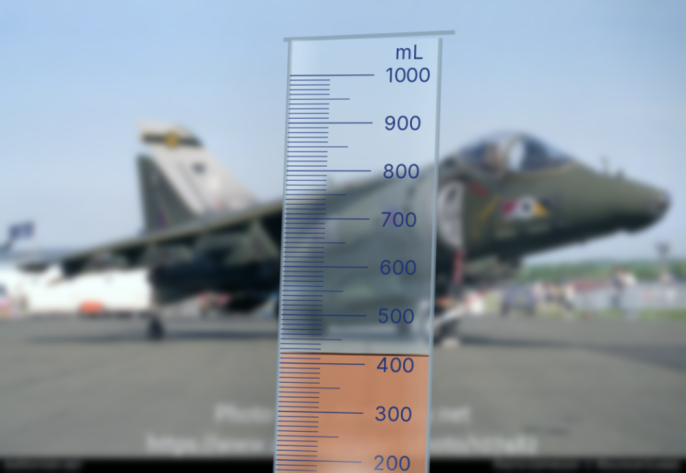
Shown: 420
